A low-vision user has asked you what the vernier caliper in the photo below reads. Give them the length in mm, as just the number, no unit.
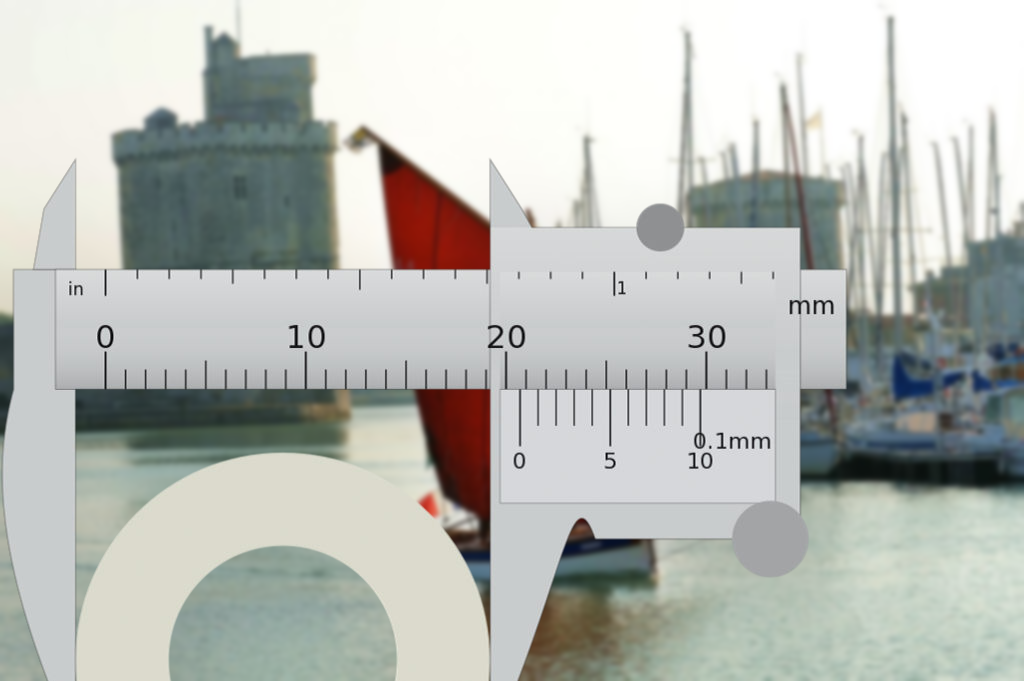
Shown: 20.7
